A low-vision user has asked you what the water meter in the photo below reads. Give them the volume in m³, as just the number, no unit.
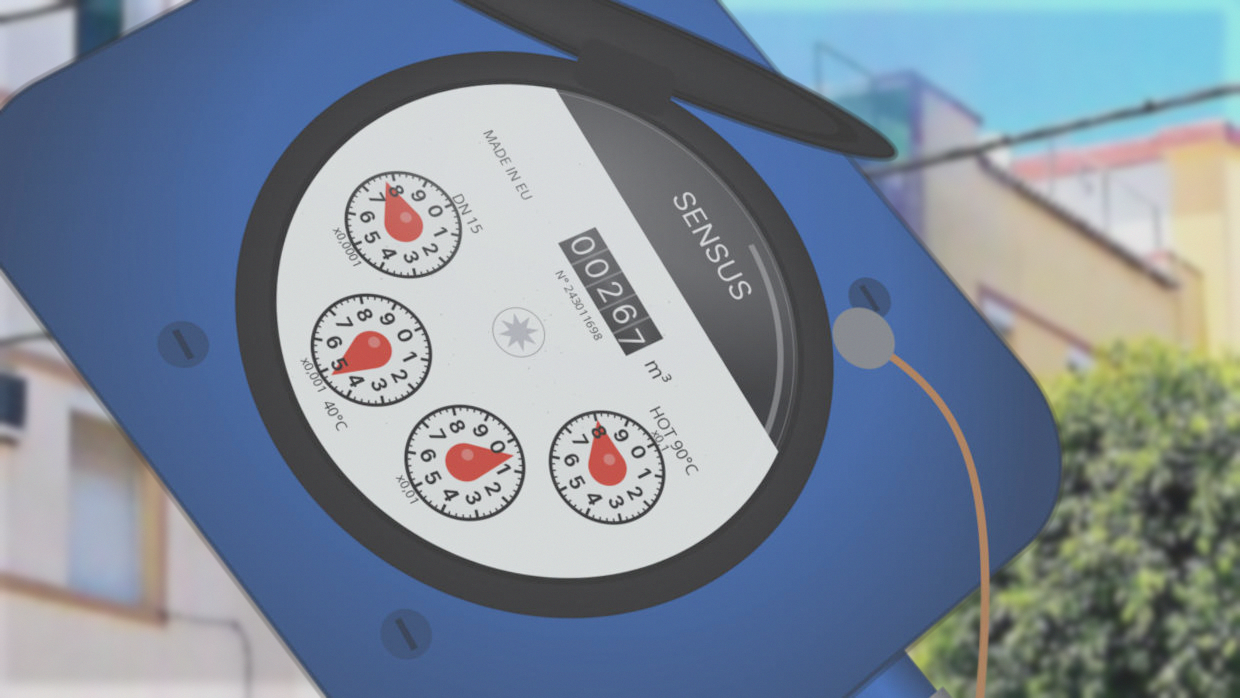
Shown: 266.8047
